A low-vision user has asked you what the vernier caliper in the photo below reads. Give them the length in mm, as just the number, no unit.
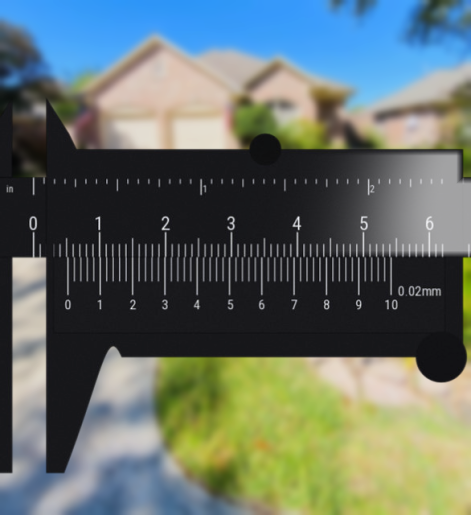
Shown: 5.2
